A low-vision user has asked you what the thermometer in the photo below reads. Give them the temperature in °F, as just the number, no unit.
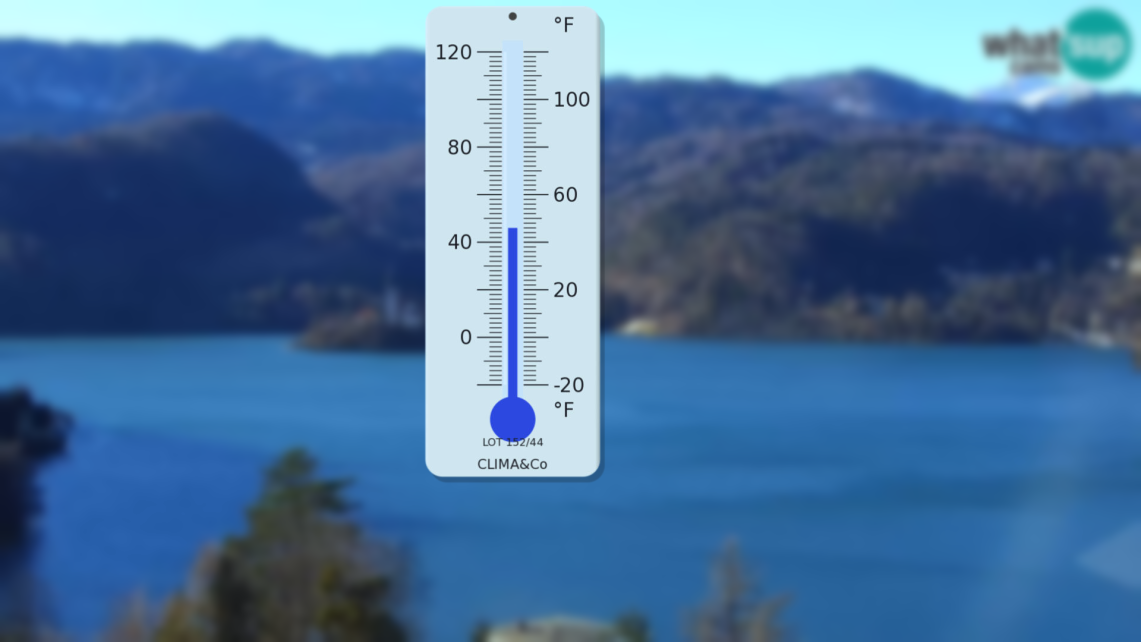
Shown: 46
